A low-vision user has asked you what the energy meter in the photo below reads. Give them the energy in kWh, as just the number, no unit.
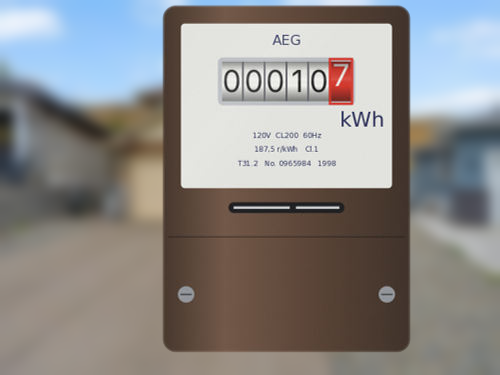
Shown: 10.7
